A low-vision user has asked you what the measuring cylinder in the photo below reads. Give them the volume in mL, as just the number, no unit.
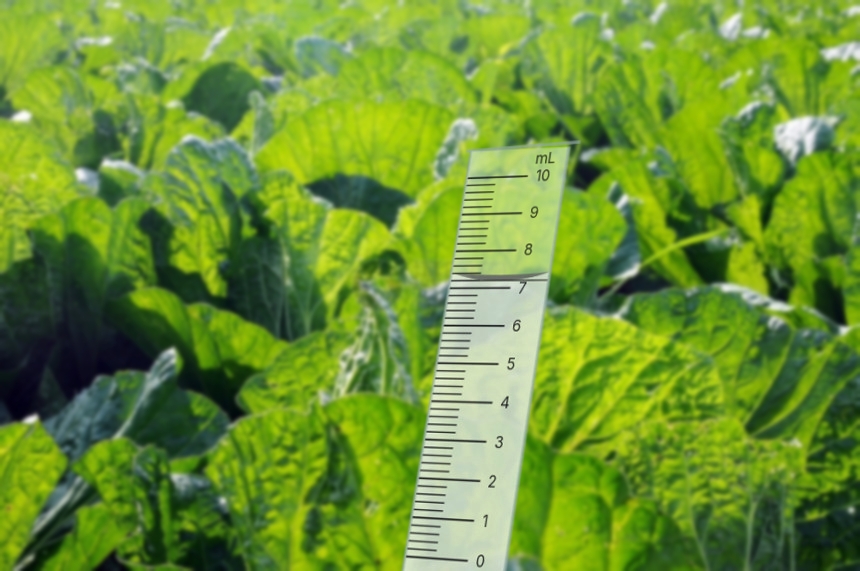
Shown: 7.2
